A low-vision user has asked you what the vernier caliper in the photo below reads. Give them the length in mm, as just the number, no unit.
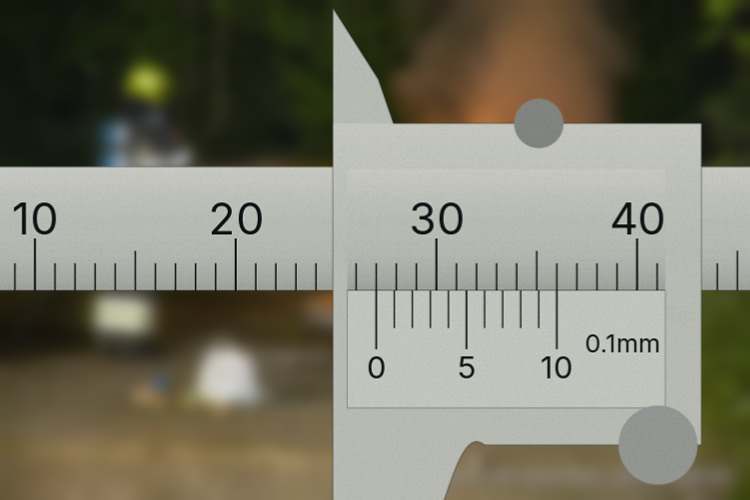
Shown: 27.0
